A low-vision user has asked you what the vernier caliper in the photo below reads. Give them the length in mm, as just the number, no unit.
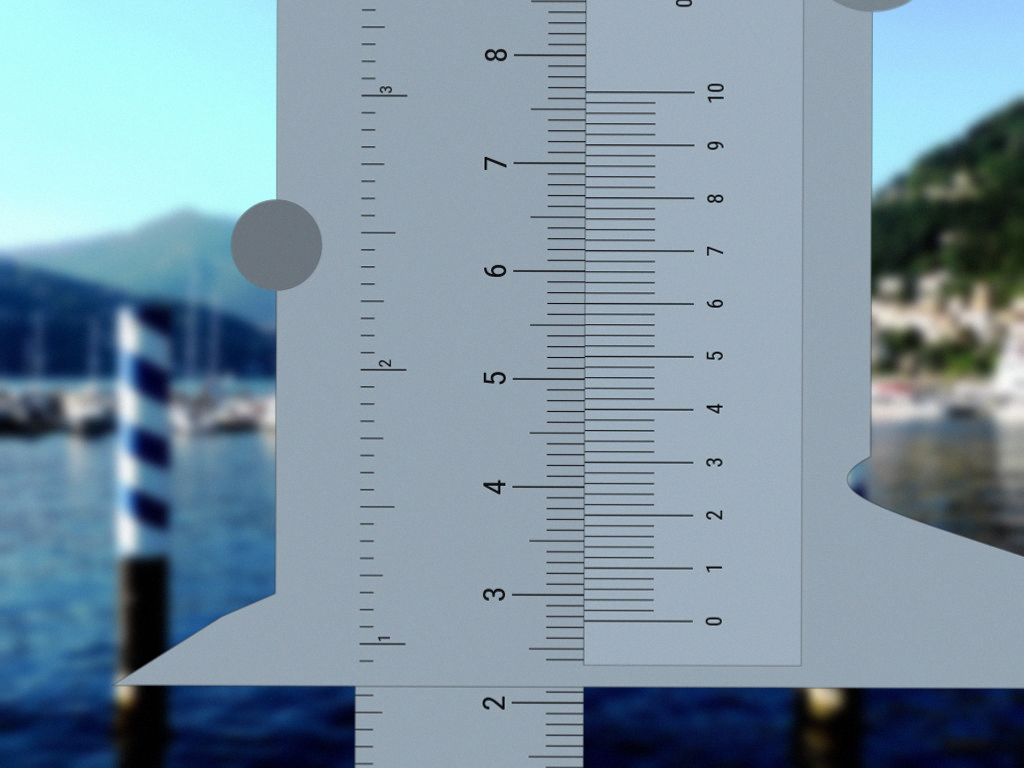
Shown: 27.6
